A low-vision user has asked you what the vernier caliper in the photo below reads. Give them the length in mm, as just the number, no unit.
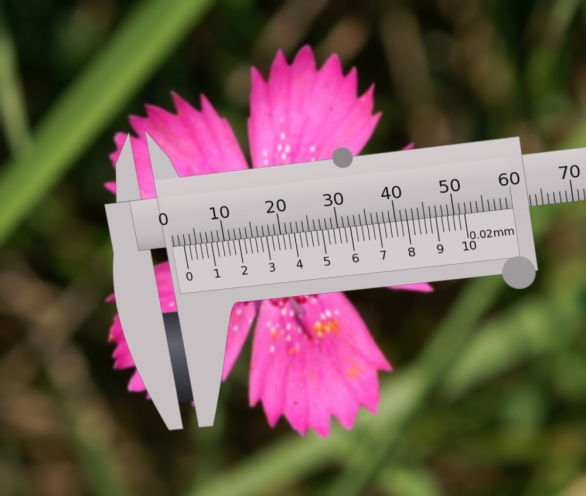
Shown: 2.8
